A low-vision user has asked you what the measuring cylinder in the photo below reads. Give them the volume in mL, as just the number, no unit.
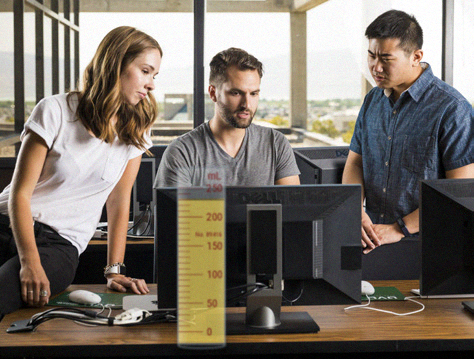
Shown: 230
